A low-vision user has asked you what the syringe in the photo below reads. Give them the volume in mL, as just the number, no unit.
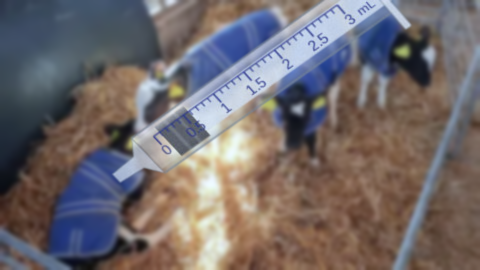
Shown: 0.1
